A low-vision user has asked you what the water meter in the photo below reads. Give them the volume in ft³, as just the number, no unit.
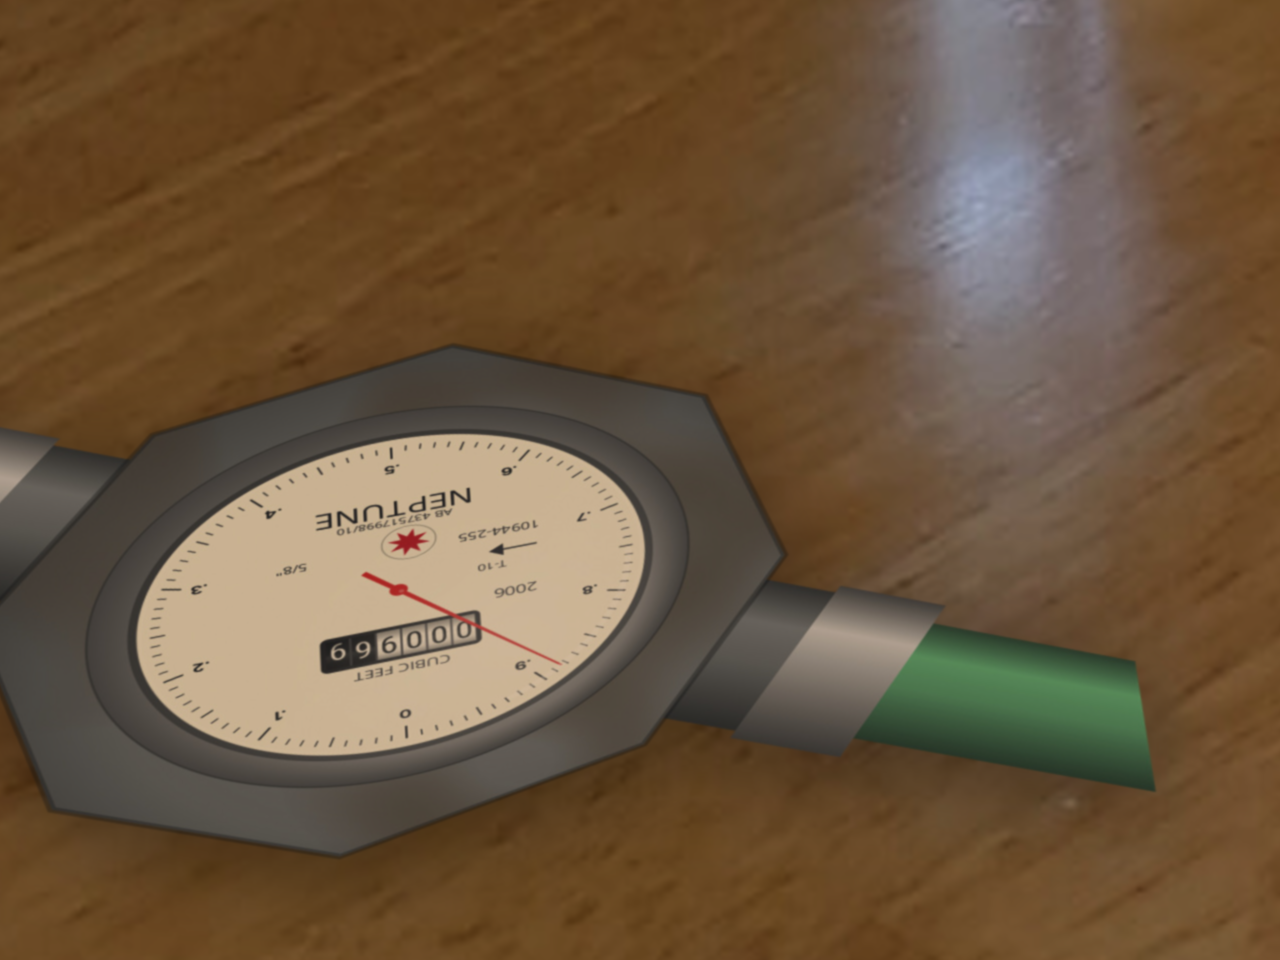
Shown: 968.88
